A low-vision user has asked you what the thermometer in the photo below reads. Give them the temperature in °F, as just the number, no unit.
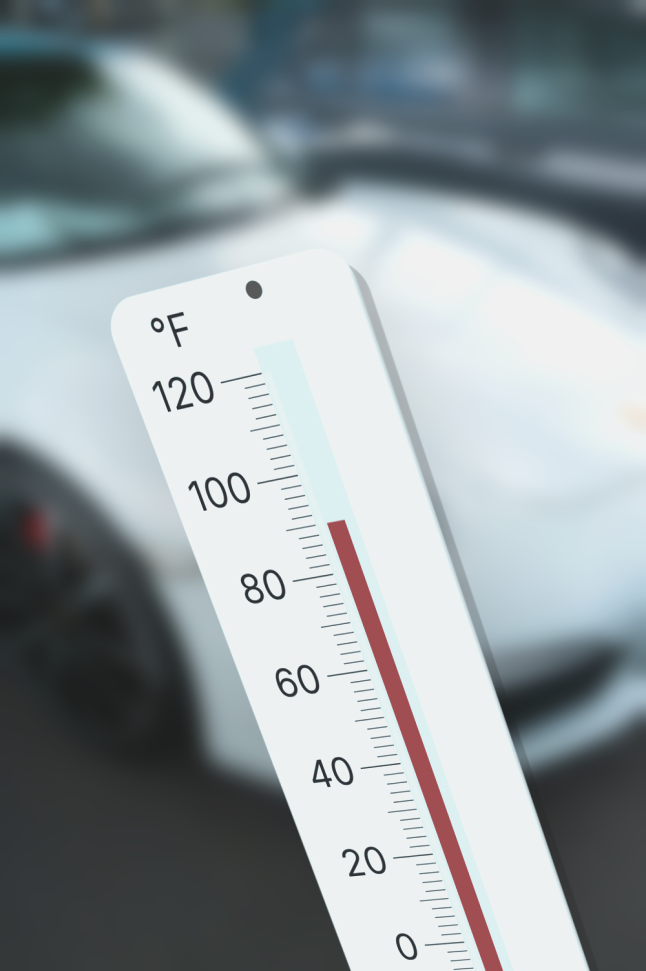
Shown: 90
